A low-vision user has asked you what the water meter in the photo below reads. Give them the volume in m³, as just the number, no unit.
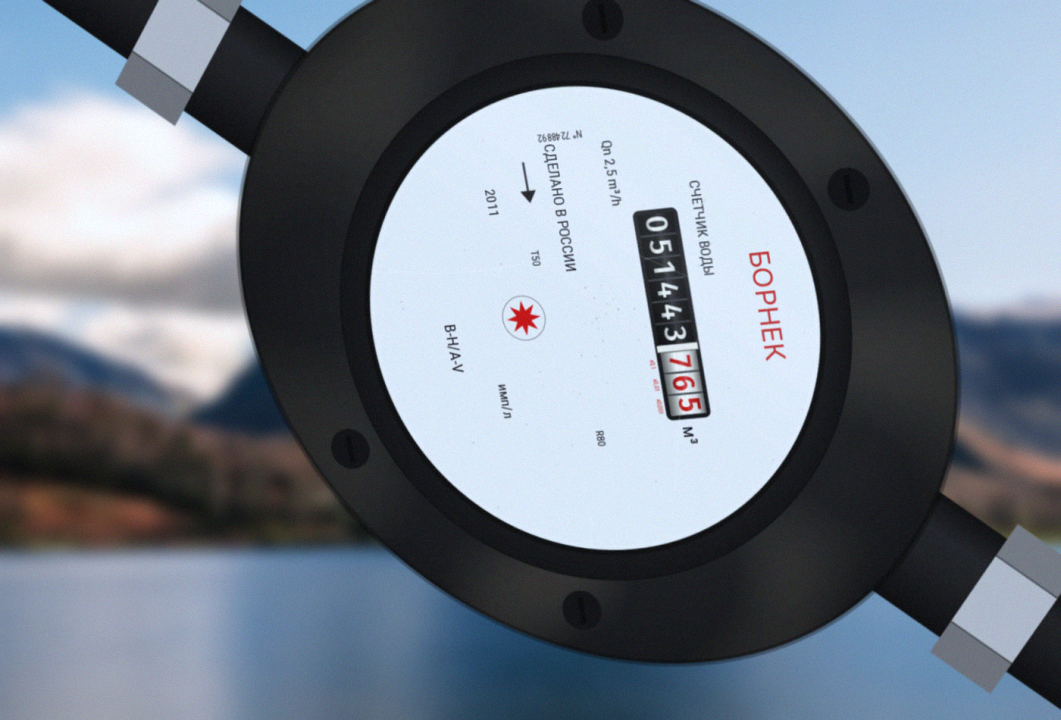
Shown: 51443.765
